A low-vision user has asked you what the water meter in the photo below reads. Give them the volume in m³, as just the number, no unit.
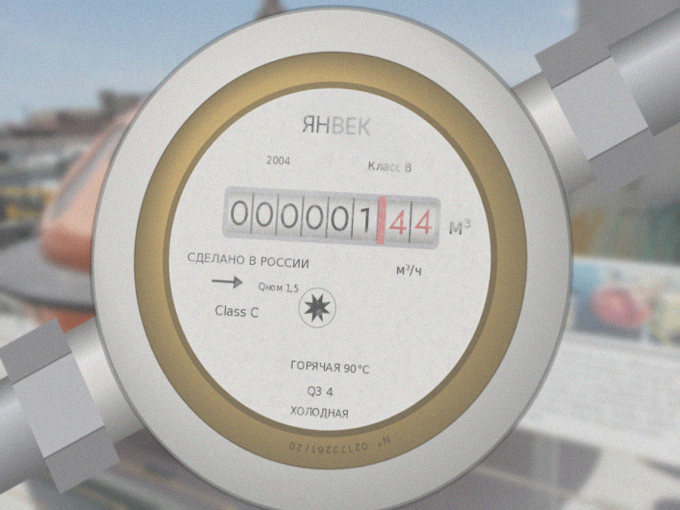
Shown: 1.44
